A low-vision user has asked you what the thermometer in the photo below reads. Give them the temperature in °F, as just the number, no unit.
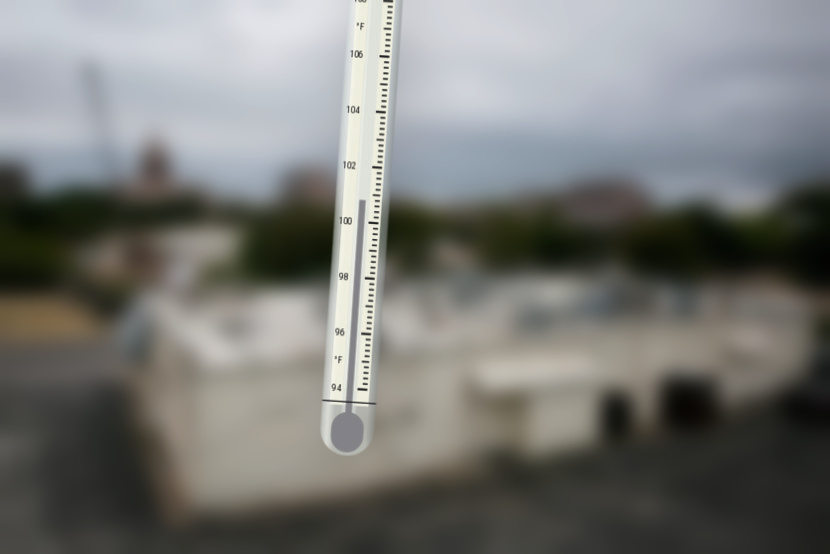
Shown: 100.8
